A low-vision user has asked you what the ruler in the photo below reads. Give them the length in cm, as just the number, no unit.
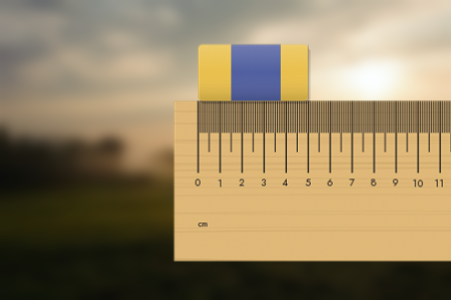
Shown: 5
